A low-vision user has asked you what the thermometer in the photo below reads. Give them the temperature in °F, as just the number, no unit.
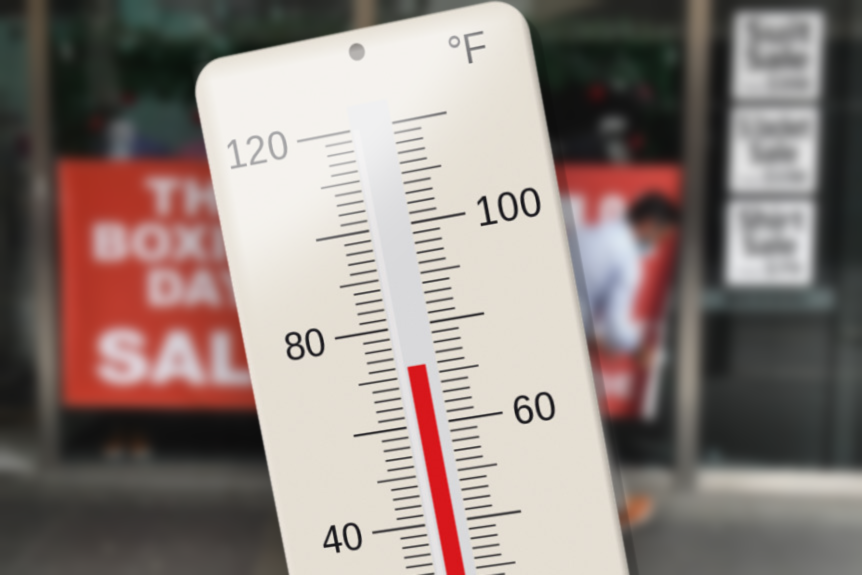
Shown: 72
